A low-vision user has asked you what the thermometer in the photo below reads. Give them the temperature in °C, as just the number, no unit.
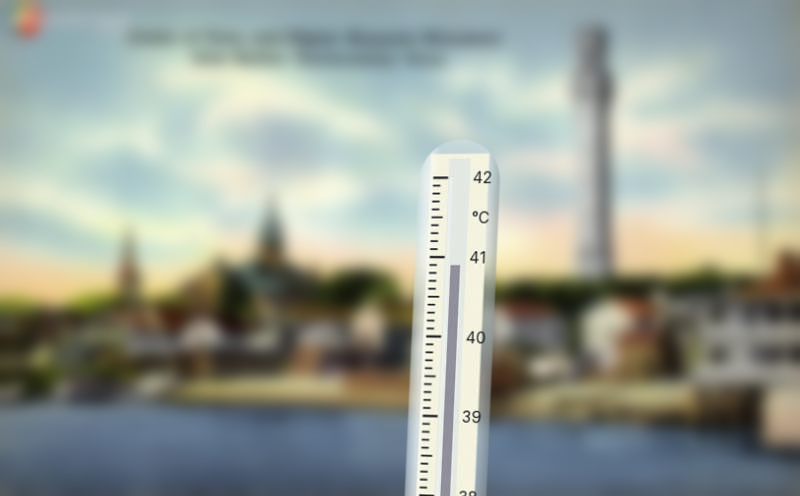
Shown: 40.9
